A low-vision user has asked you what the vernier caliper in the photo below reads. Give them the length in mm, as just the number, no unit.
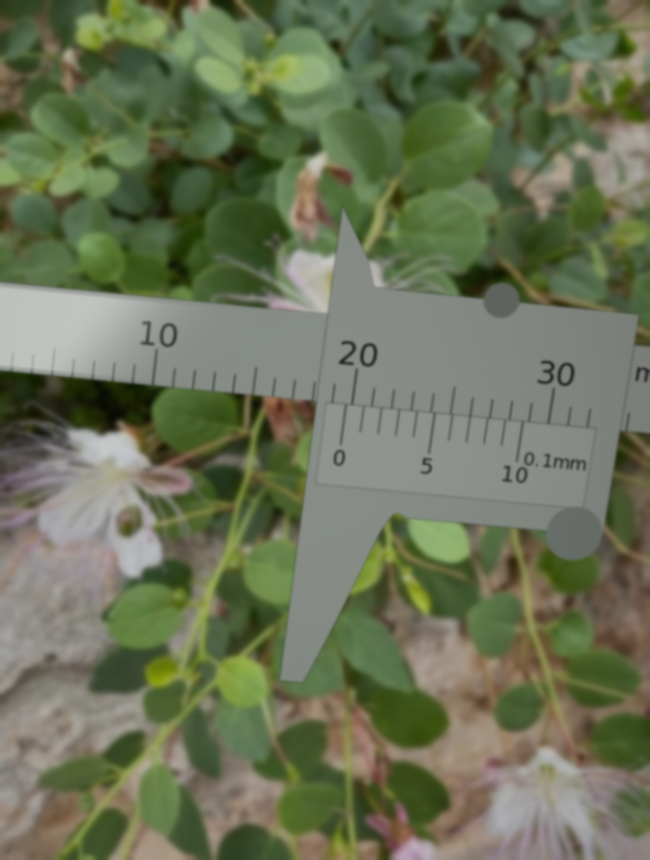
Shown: 19.7
